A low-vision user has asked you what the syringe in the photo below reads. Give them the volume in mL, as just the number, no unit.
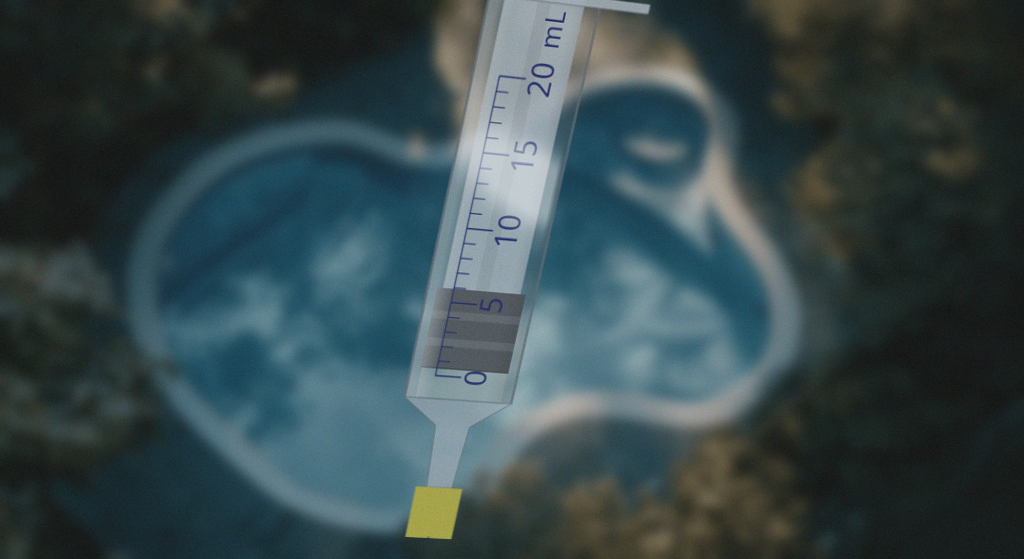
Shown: 0.5
